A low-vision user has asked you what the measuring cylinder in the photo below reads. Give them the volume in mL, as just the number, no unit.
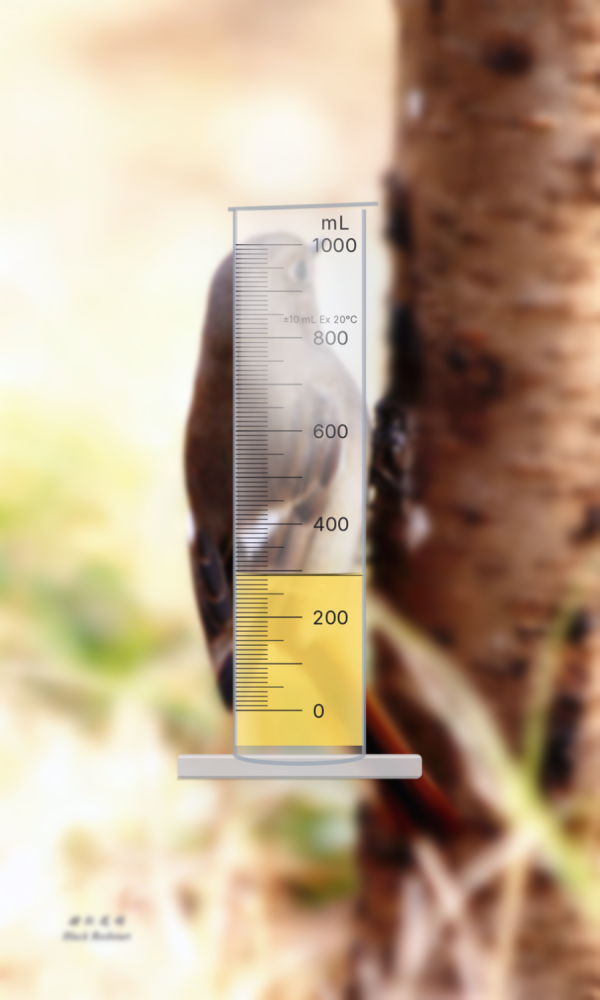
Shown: 290
